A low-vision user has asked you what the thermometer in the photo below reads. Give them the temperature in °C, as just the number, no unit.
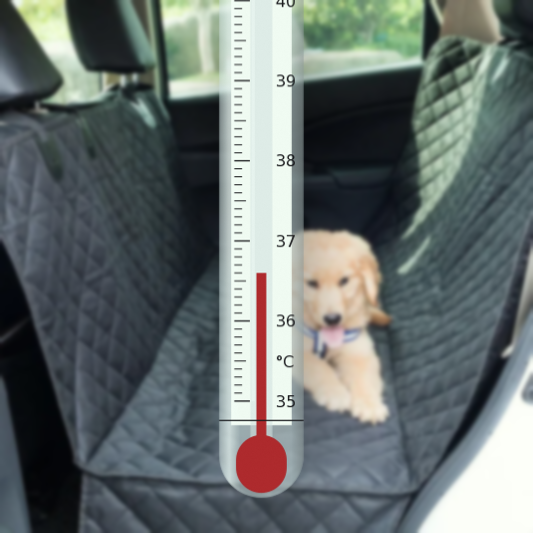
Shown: 36.6
